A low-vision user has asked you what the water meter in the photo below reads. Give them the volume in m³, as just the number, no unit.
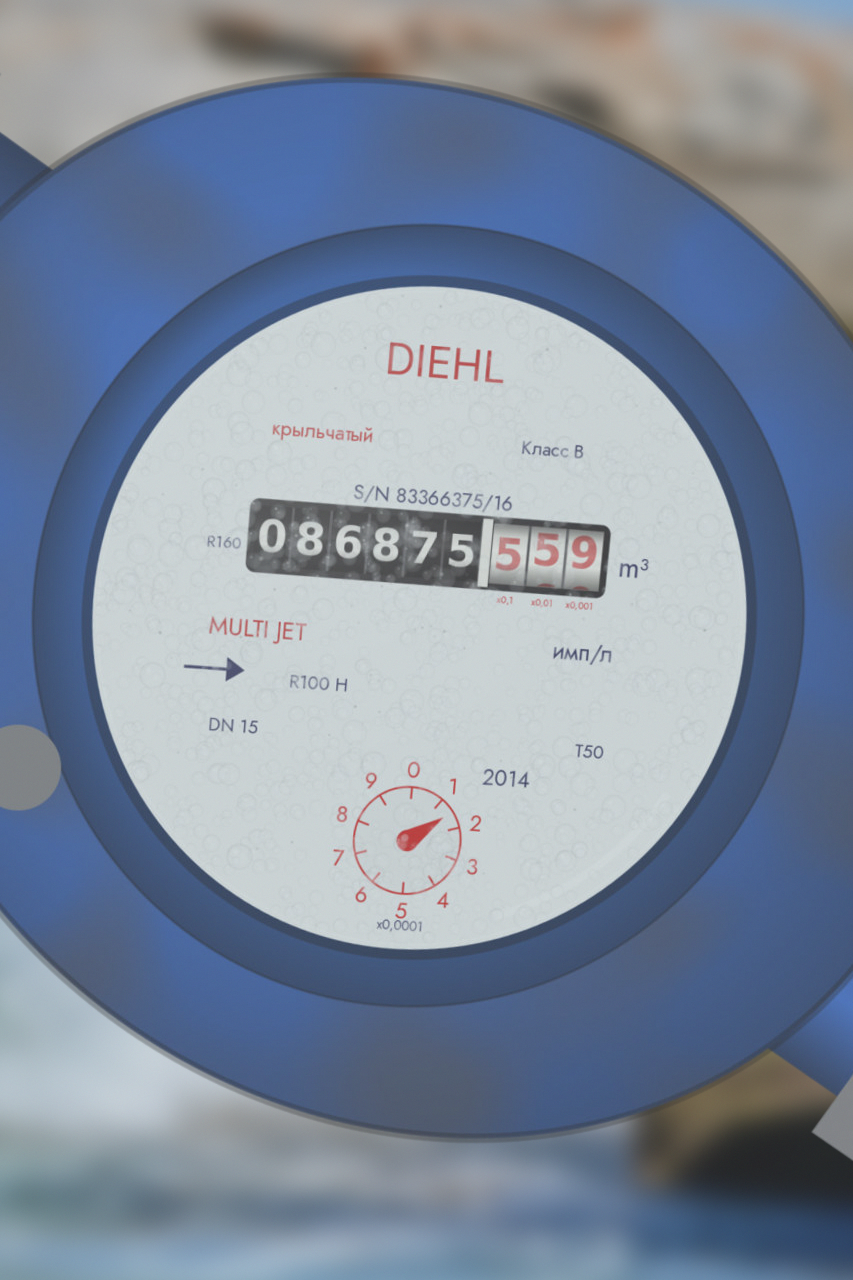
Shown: 86875.5591
